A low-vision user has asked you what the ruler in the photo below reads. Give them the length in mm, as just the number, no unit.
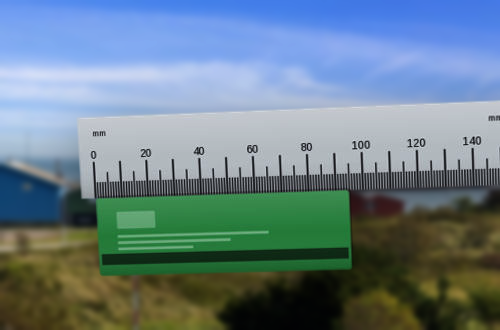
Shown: 95
